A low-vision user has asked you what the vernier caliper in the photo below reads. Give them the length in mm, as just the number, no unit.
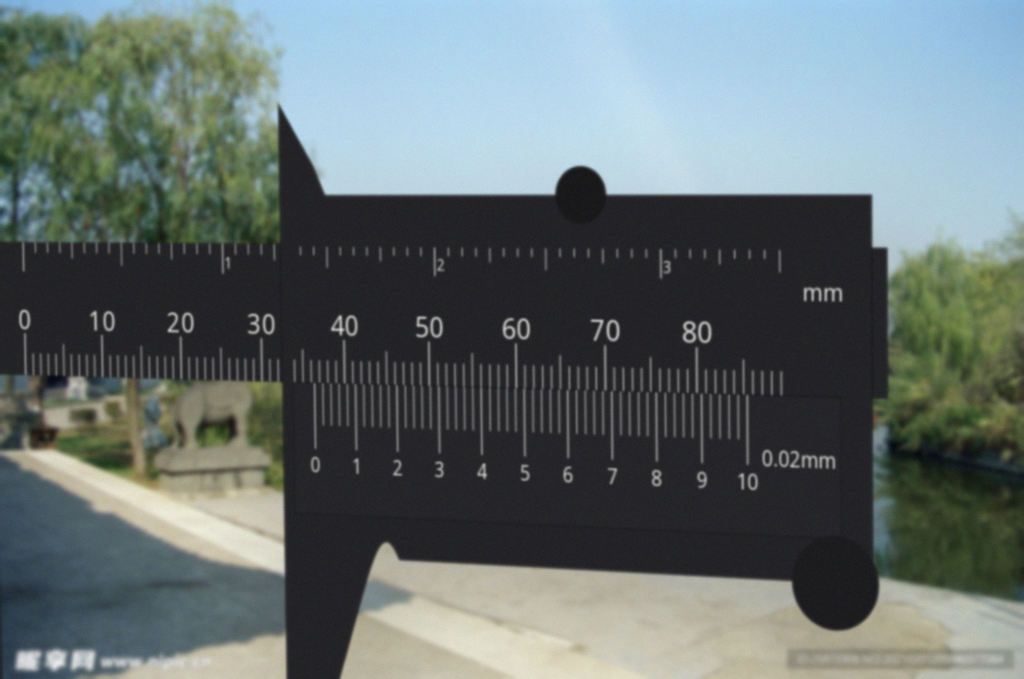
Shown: 36.4
